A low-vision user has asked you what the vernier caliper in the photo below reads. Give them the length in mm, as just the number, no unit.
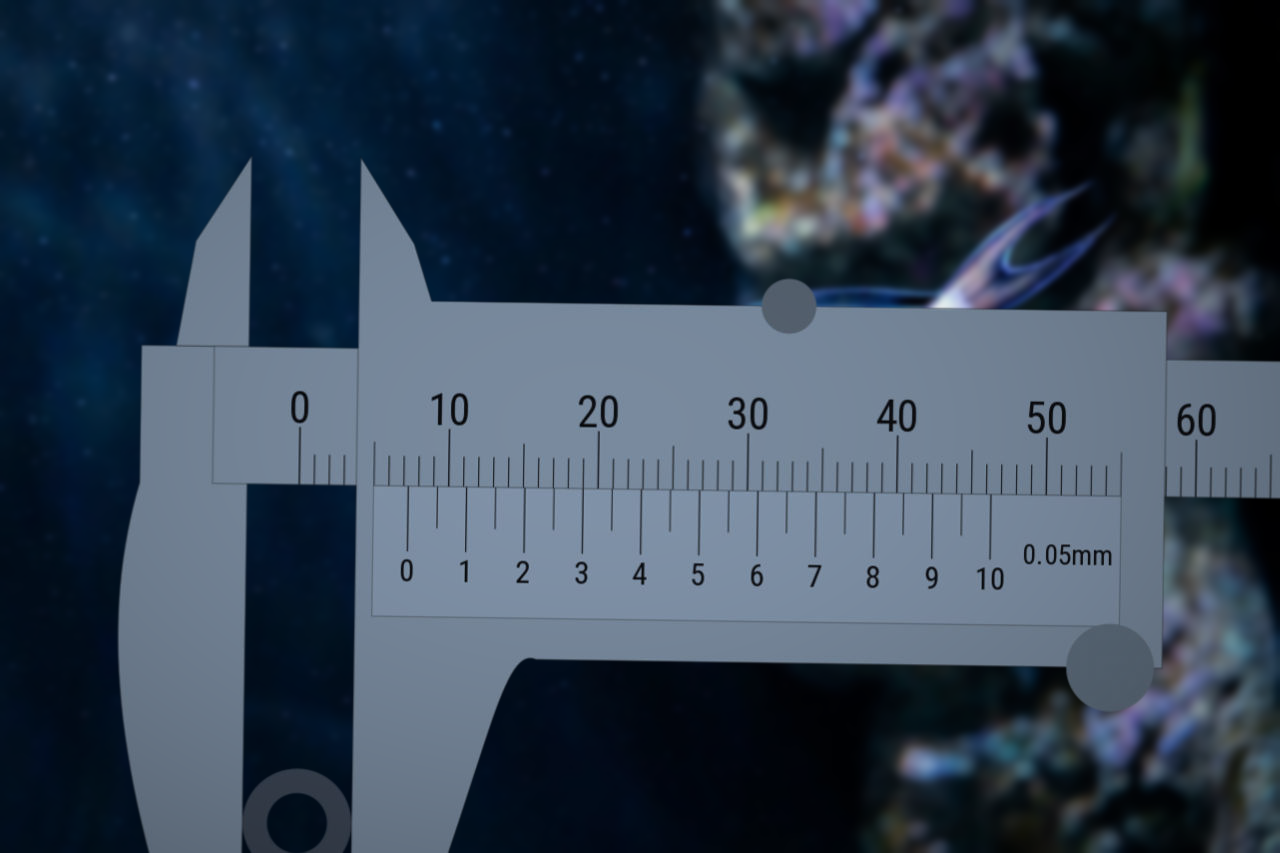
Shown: 7.3
